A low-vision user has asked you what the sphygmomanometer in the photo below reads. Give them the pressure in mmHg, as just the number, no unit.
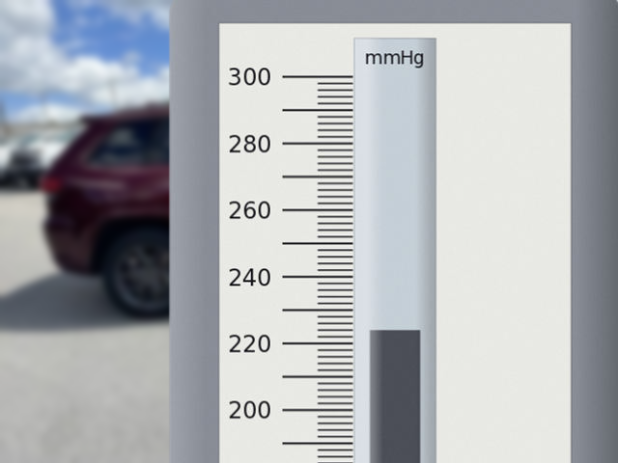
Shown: 224
